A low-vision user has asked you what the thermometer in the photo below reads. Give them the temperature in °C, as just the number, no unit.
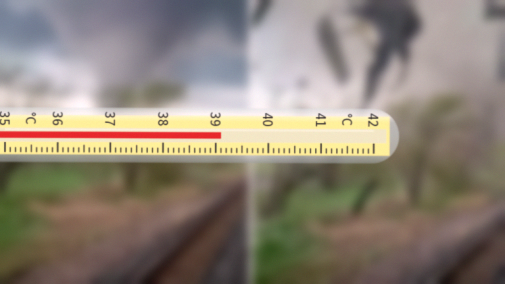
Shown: 39.1
